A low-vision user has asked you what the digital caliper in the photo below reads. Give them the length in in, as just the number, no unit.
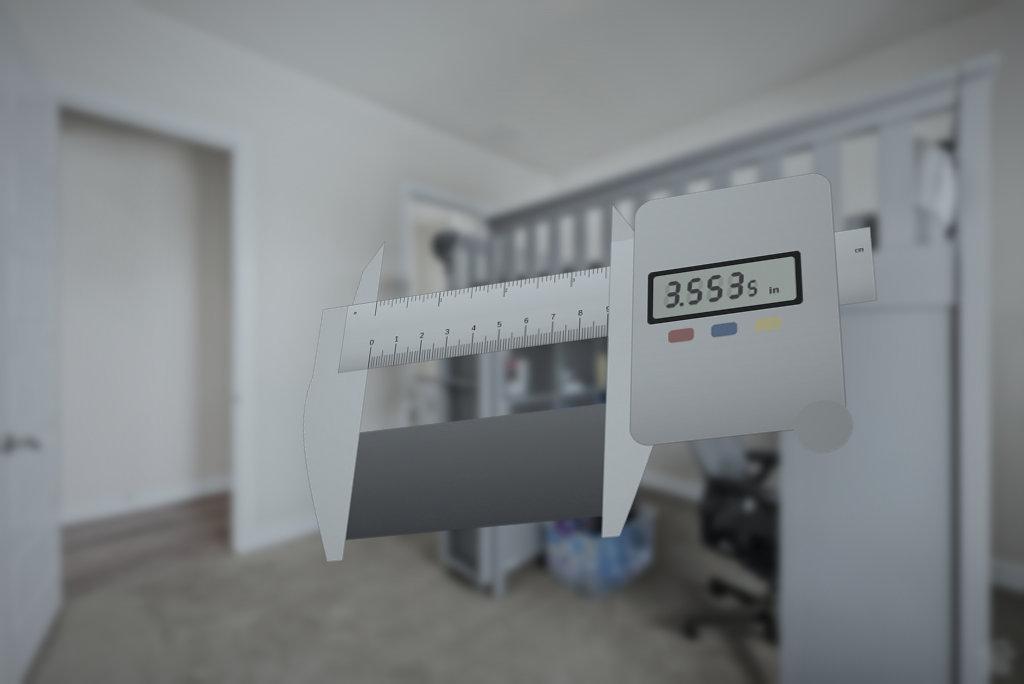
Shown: 3.5535
